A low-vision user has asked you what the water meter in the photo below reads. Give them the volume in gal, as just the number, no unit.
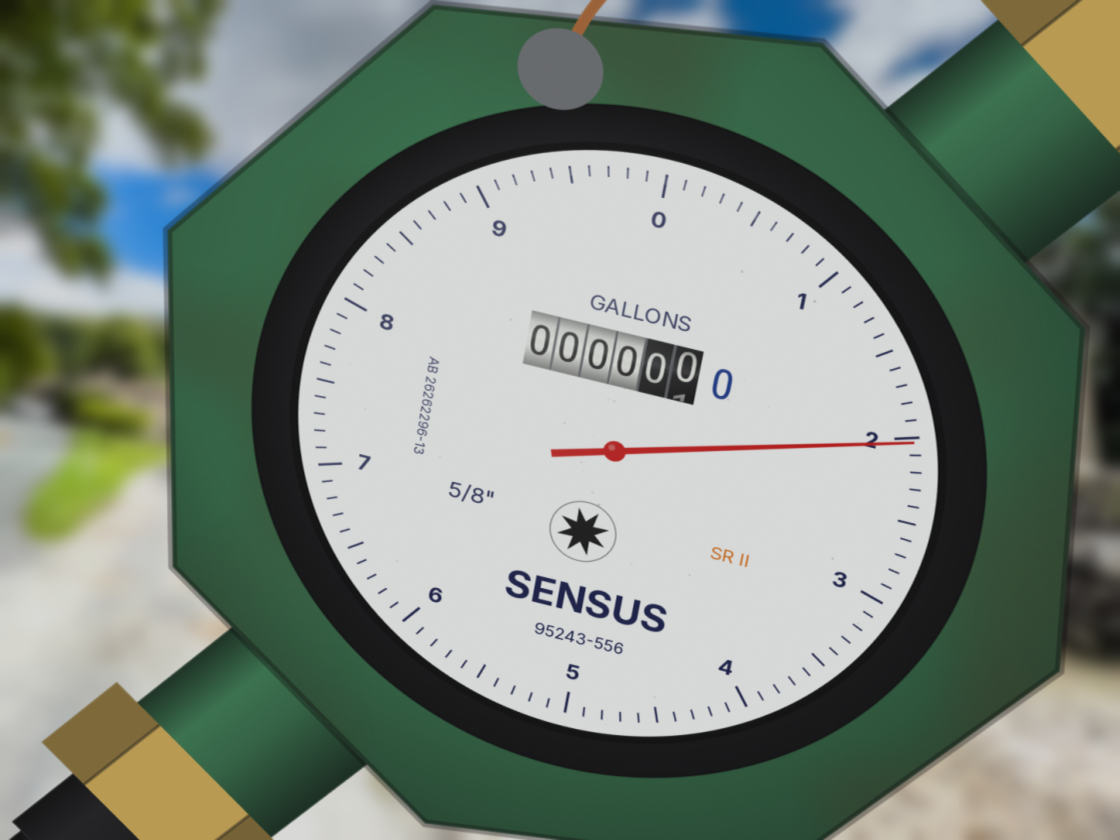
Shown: 2.0
